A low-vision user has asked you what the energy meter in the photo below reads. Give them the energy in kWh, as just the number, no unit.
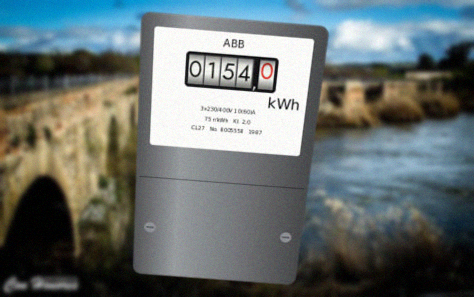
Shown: 154.0
